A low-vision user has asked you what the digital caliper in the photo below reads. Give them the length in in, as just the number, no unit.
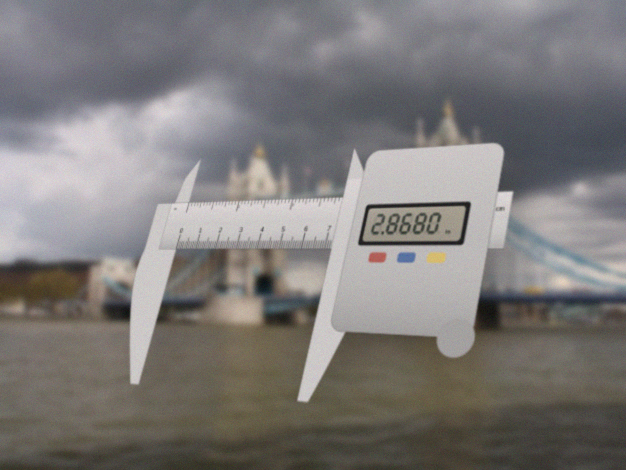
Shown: 2.8680
